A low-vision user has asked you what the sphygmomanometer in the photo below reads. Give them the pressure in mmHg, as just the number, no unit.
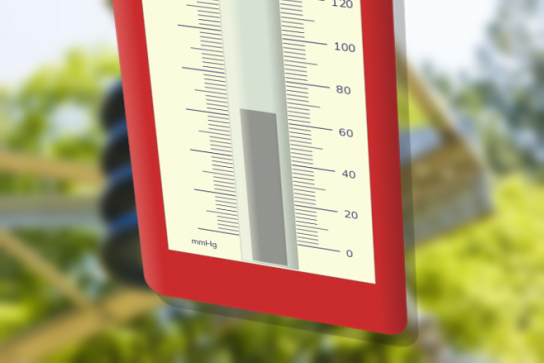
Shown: 64
